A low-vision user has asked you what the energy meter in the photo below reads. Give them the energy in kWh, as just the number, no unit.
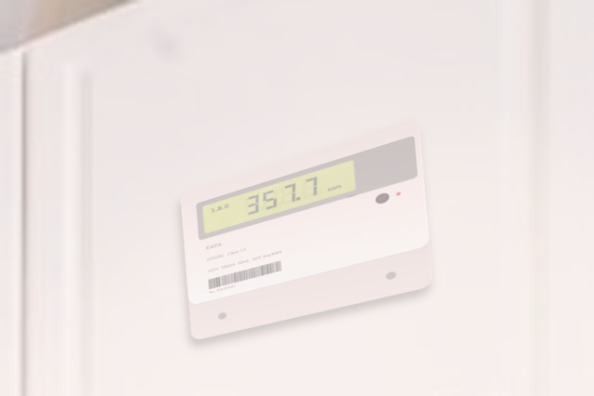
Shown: 357.7
